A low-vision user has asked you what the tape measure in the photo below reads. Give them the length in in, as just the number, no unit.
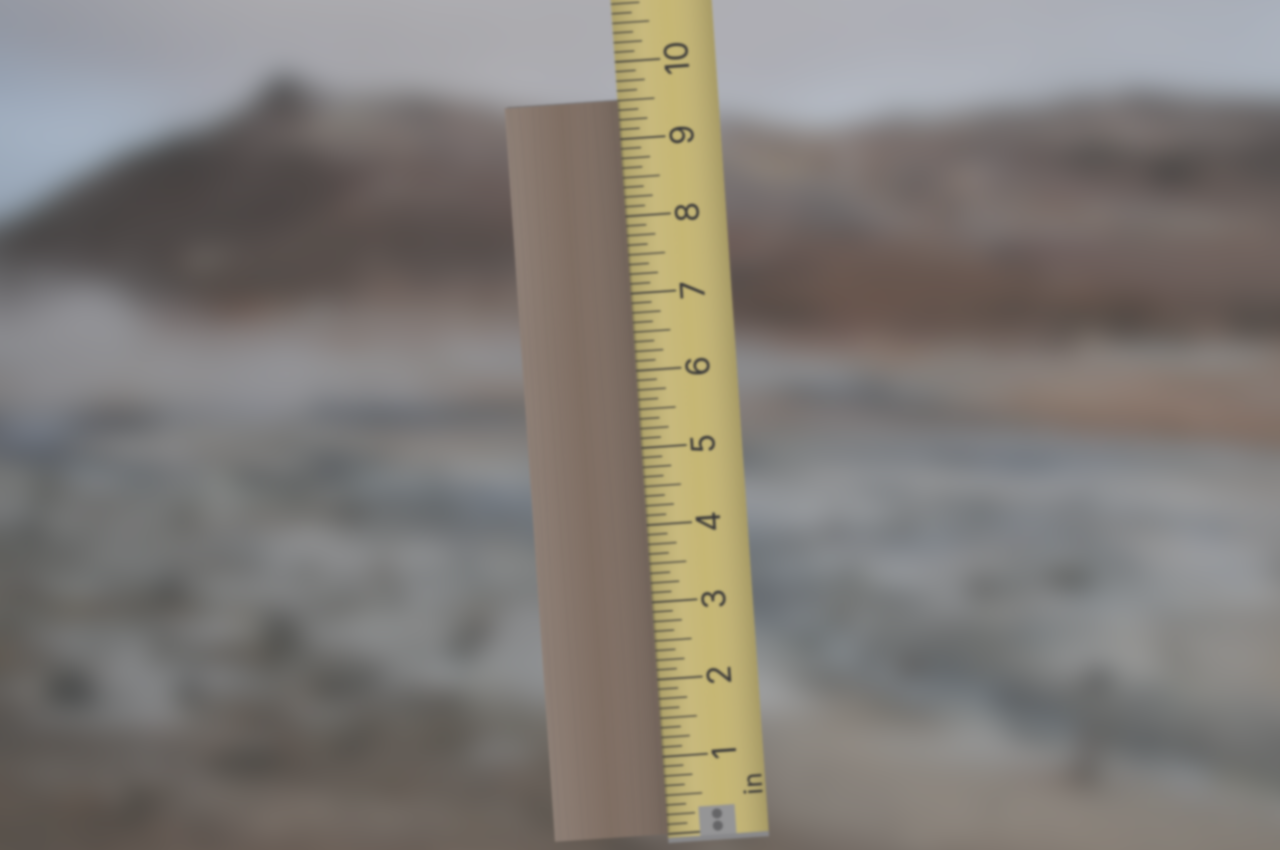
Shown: 9.5
